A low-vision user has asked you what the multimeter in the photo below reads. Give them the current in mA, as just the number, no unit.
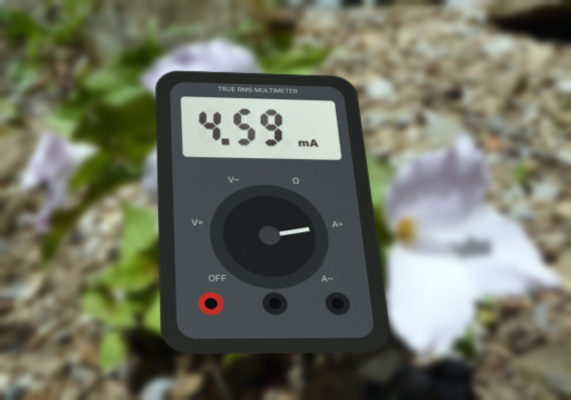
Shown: 4.59
